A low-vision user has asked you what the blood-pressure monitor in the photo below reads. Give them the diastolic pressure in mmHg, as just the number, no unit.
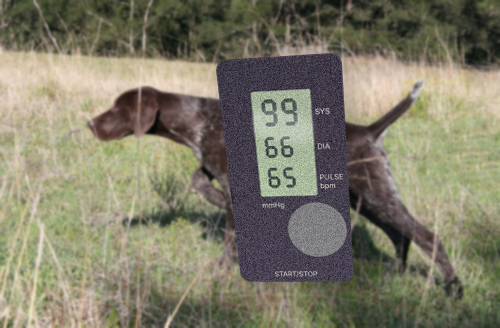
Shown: 66
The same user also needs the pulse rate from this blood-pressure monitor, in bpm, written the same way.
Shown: 65
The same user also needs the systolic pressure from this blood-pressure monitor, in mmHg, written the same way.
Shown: 99
